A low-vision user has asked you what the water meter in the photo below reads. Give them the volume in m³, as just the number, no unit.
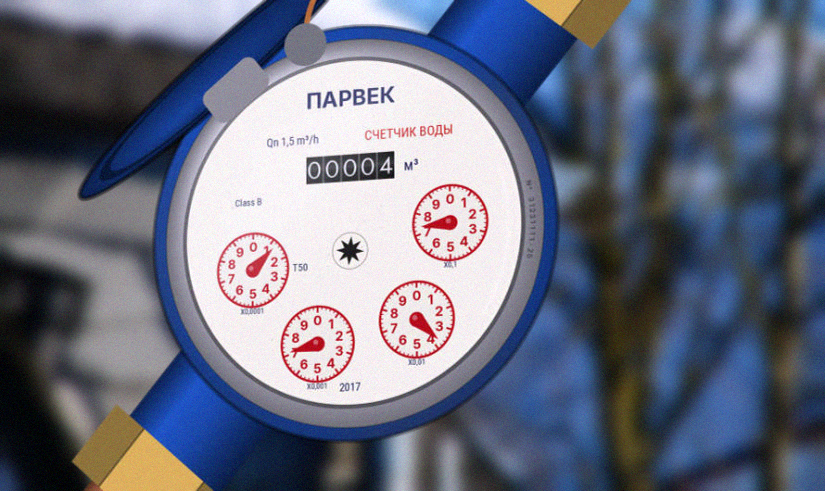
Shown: 4.7371
